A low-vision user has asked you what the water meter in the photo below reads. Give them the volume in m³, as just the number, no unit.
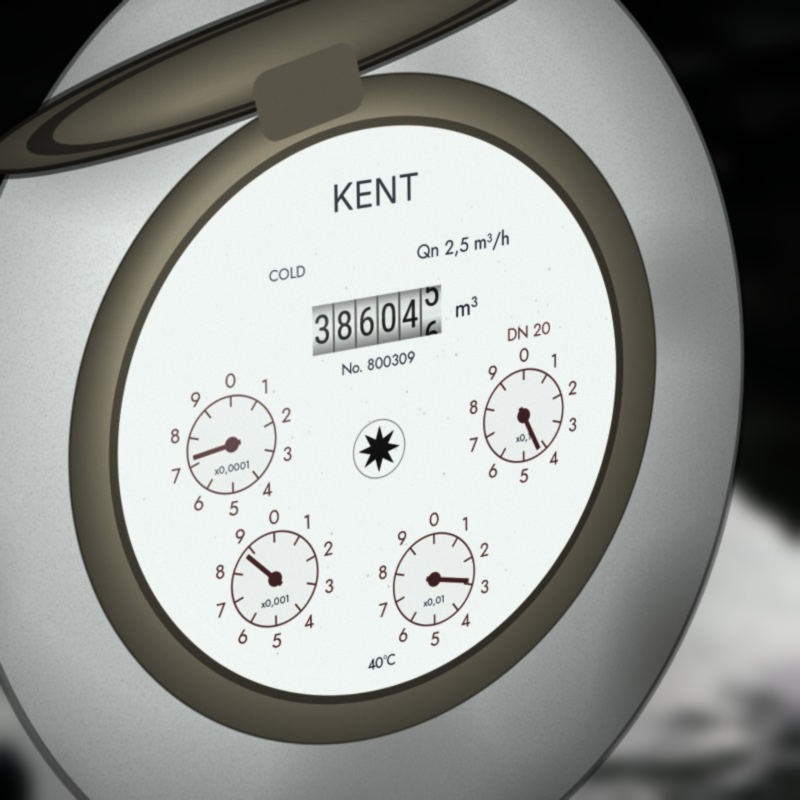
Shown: 386045.4287
